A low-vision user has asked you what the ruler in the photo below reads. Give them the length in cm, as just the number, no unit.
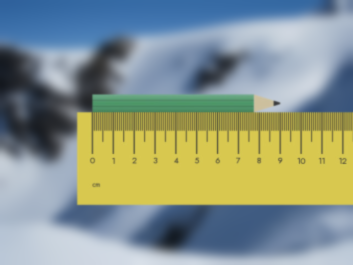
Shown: 9
